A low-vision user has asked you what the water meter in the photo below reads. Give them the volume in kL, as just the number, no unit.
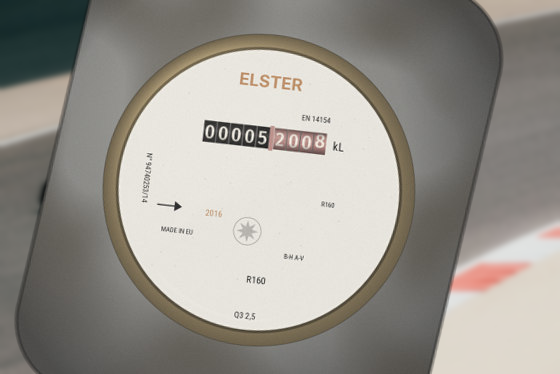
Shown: 5.2008
